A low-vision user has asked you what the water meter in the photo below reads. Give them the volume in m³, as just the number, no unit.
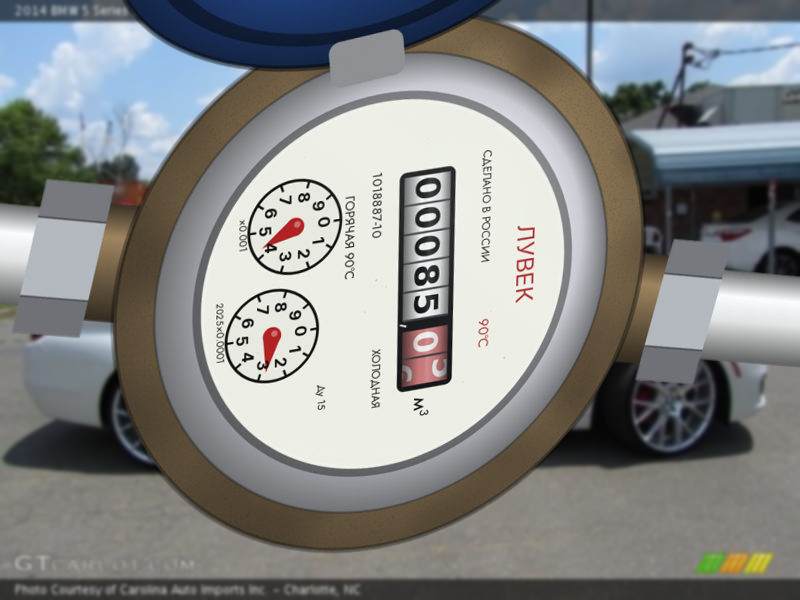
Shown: 85.0542
